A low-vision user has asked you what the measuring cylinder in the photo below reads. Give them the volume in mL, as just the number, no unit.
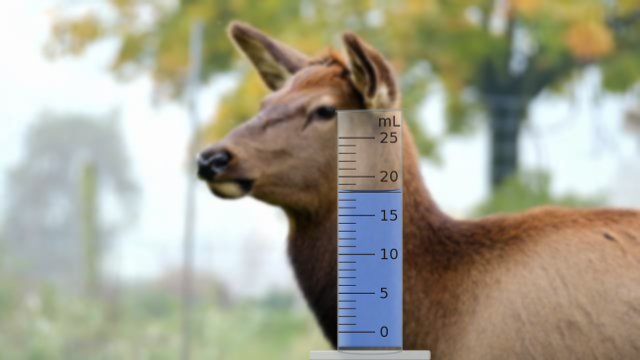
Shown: 18
